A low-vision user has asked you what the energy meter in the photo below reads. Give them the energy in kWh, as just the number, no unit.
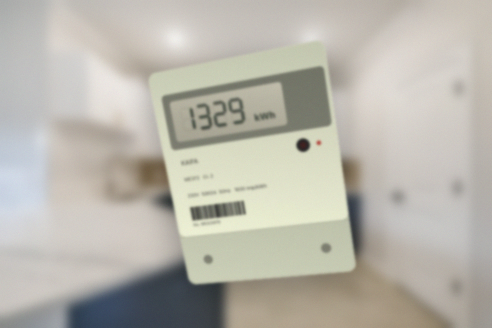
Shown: 1329
